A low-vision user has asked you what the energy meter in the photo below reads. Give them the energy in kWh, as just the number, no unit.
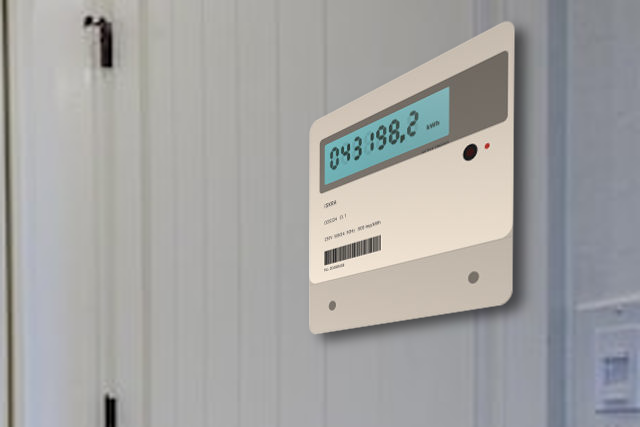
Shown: 43198.2
